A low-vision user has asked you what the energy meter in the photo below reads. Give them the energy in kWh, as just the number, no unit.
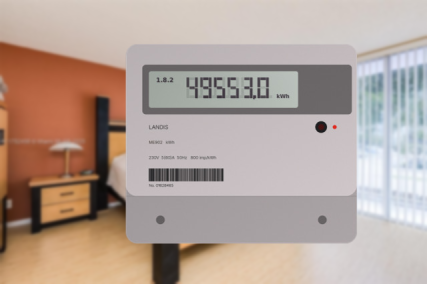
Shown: 49553.0
